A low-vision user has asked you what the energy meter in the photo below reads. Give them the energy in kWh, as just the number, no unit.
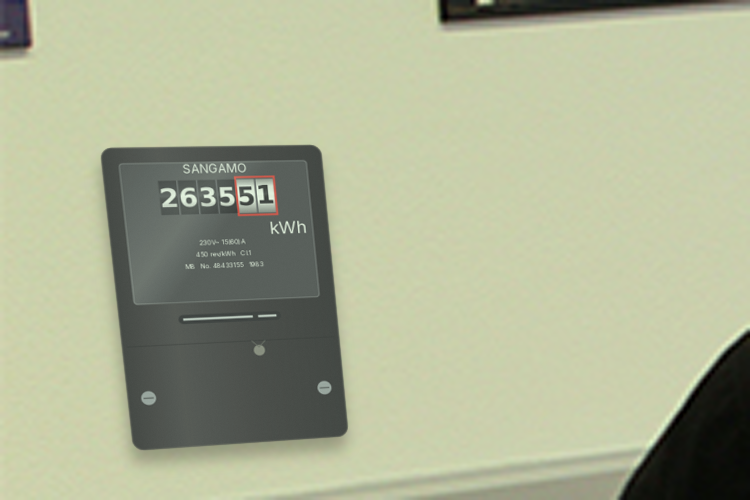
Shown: 2635.51
